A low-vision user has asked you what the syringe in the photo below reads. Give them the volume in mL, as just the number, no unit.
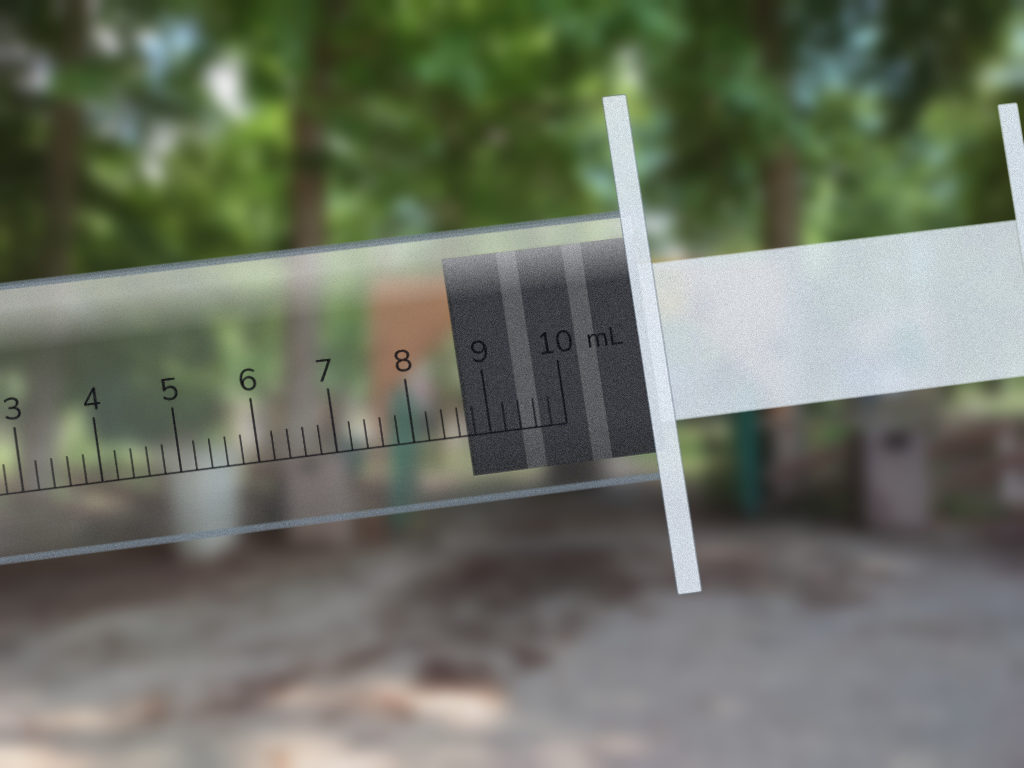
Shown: 8.7
